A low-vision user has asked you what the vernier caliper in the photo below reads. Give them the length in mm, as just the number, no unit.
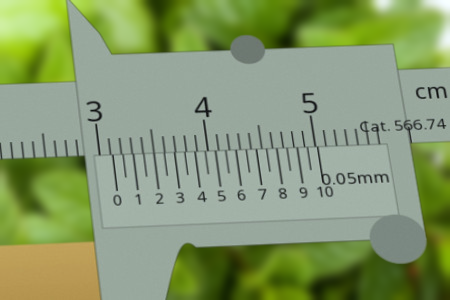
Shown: 31.2
